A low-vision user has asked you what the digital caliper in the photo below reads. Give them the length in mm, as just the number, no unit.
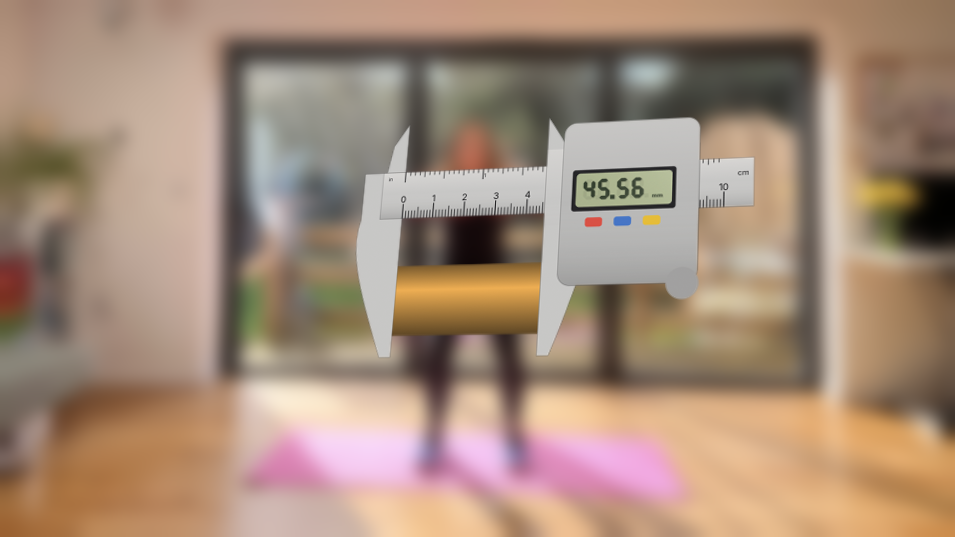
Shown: 45.56
